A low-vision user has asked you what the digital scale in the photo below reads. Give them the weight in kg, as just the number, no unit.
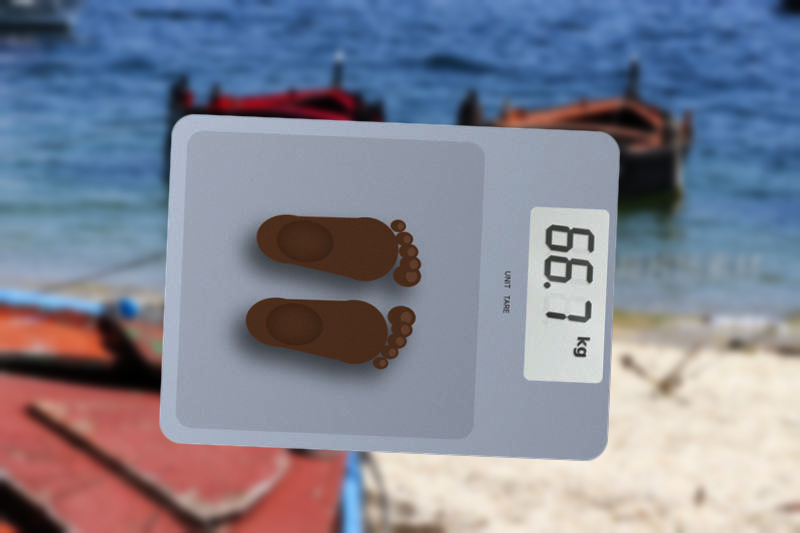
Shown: 66.7
